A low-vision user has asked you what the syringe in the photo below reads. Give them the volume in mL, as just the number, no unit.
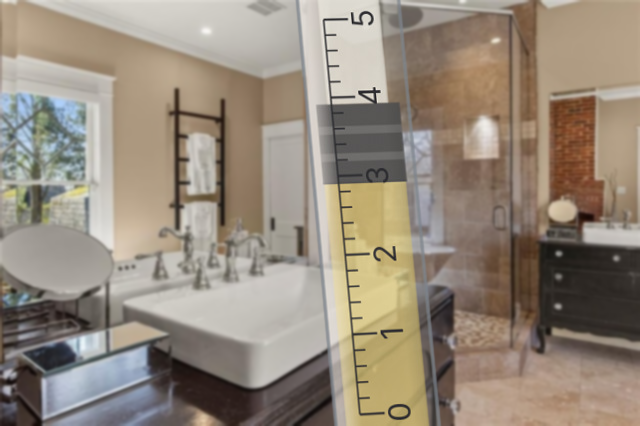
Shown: 2.9
